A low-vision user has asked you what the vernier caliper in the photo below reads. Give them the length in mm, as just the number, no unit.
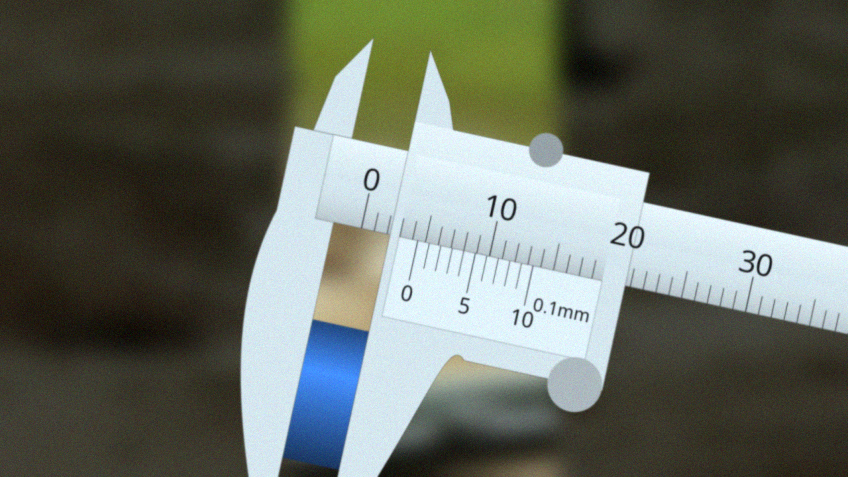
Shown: 4.4
